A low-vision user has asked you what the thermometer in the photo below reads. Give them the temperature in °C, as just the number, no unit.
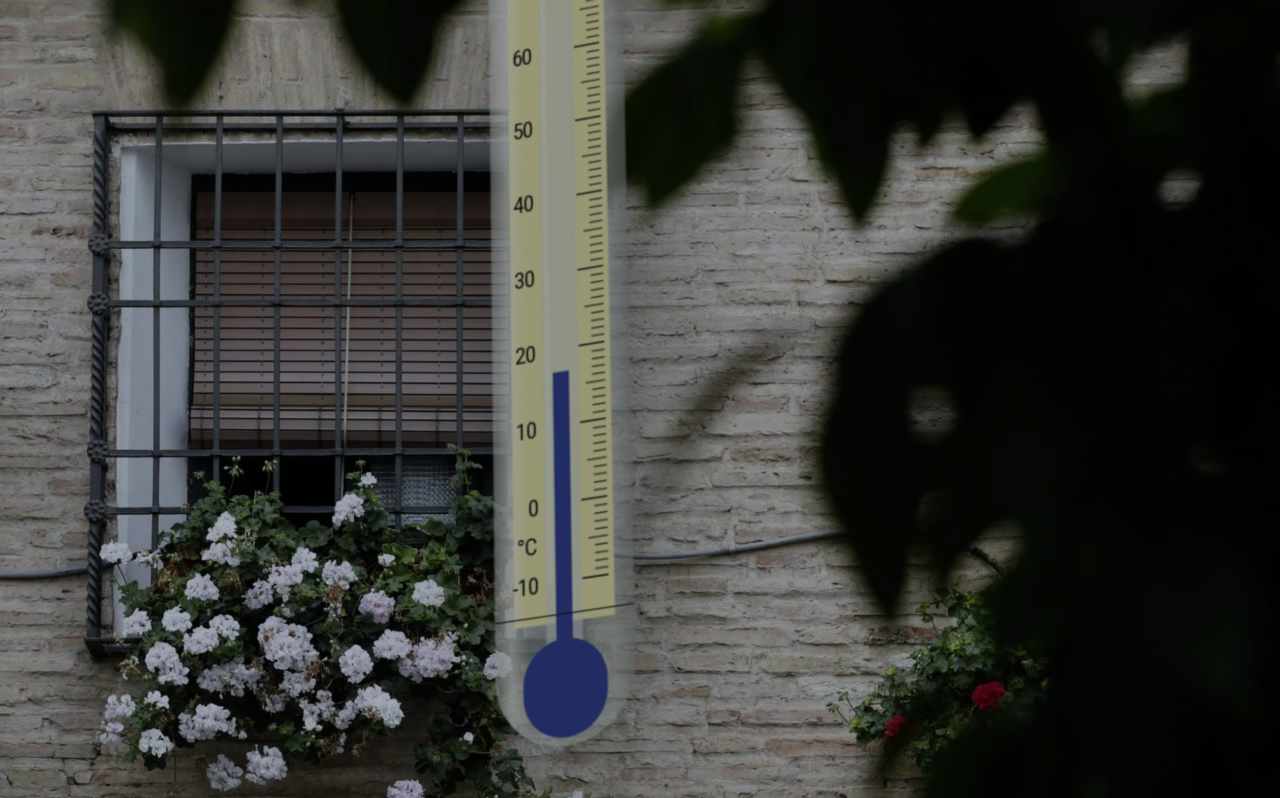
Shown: 17
